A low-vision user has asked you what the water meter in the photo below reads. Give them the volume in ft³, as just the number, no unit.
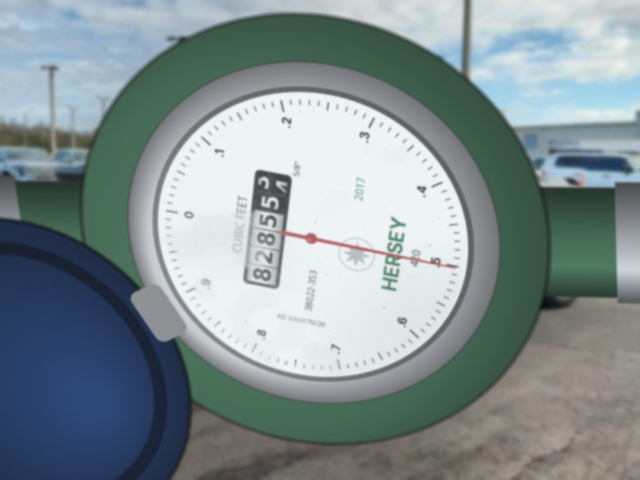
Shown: 828553.50
